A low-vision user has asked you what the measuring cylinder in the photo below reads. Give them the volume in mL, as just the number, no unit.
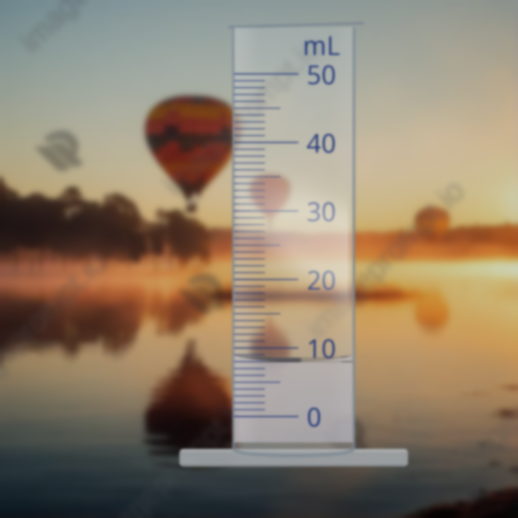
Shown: 8
